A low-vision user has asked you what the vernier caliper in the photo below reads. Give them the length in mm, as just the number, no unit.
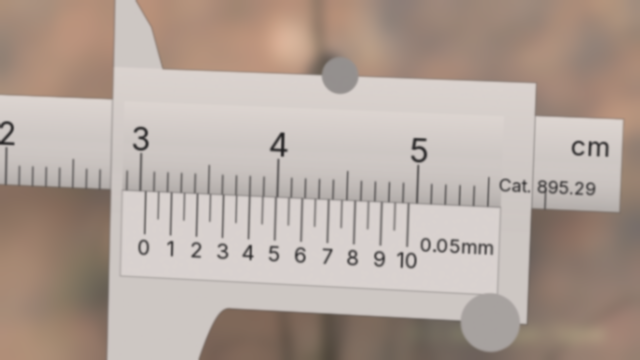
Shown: 30.4
